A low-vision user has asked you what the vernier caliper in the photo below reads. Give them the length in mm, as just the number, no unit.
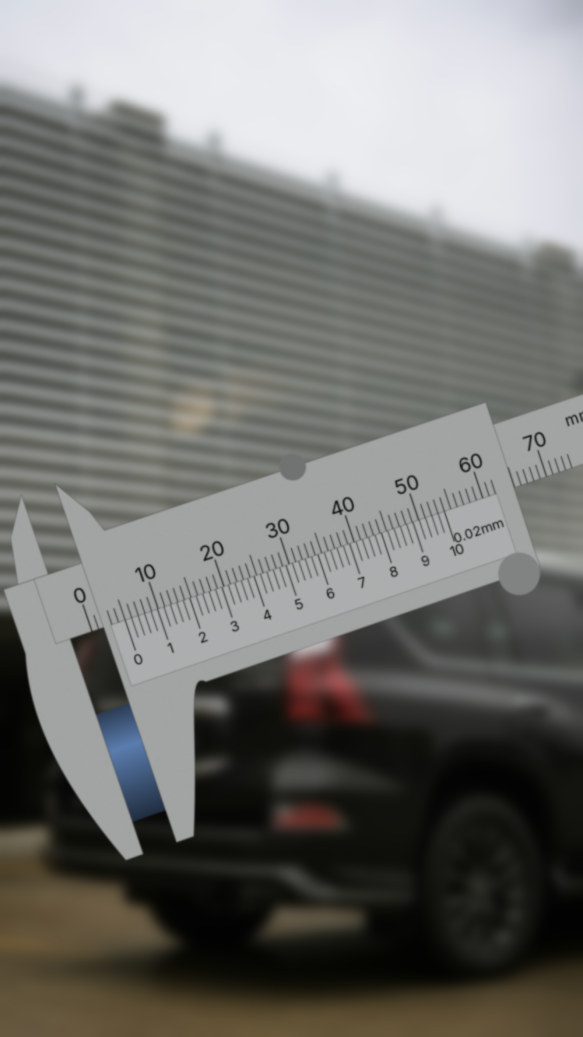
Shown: 5.0
